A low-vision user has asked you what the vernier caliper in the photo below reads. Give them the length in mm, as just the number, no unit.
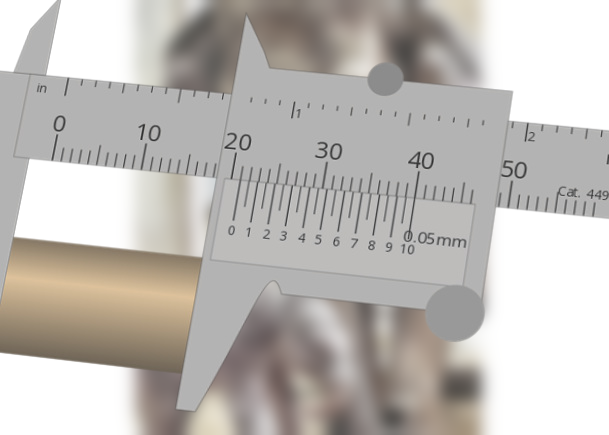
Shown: 21.0
